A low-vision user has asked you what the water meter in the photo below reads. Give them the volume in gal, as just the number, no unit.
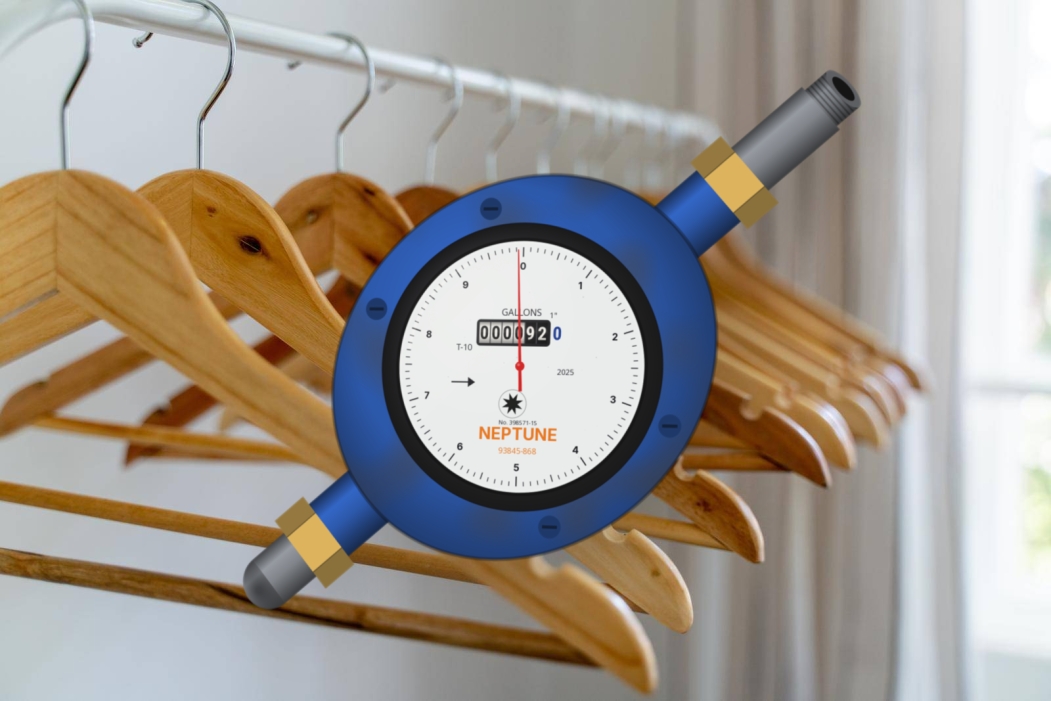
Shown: 919.9
